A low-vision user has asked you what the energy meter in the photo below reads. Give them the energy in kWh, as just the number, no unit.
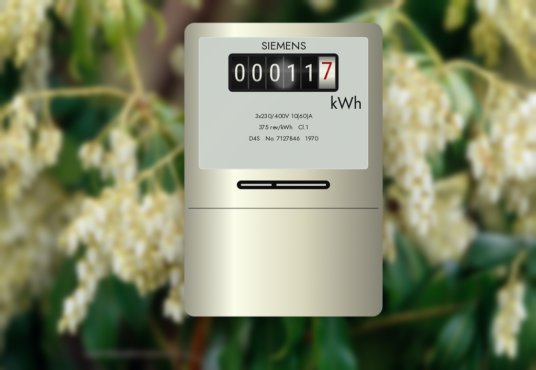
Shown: 11.7
